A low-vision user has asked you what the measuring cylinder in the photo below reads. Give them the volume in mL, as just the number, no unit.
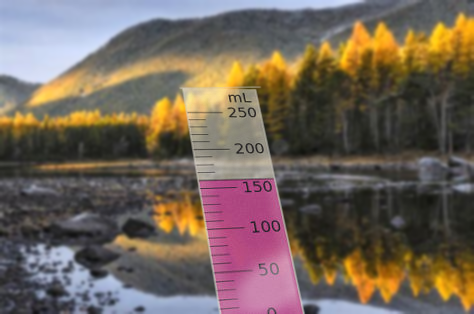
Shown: 160
